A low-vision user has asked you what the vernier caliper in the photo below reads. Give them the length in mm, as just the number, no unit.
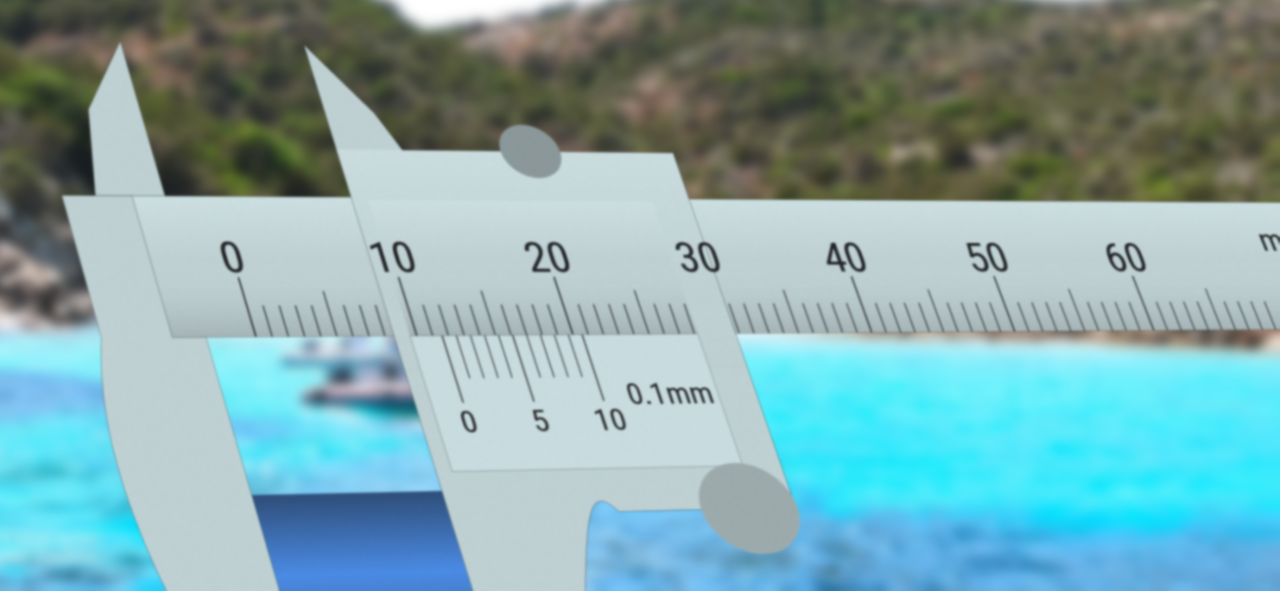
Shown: 11.6
